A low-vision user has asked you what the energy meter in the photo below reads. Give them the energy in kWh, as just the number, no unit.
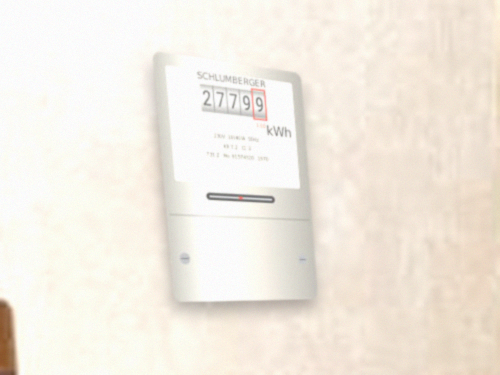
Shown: 2779.9
